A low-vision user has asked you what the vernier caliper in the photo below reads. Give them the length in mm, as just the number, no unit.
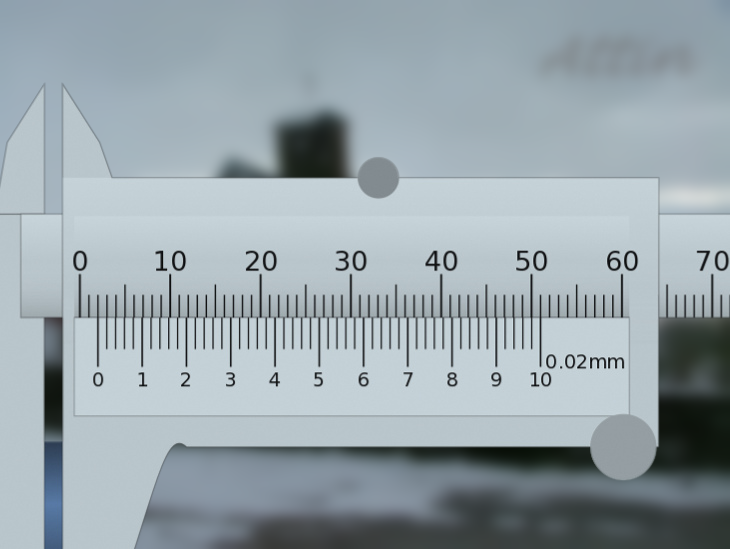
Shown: 2.0
